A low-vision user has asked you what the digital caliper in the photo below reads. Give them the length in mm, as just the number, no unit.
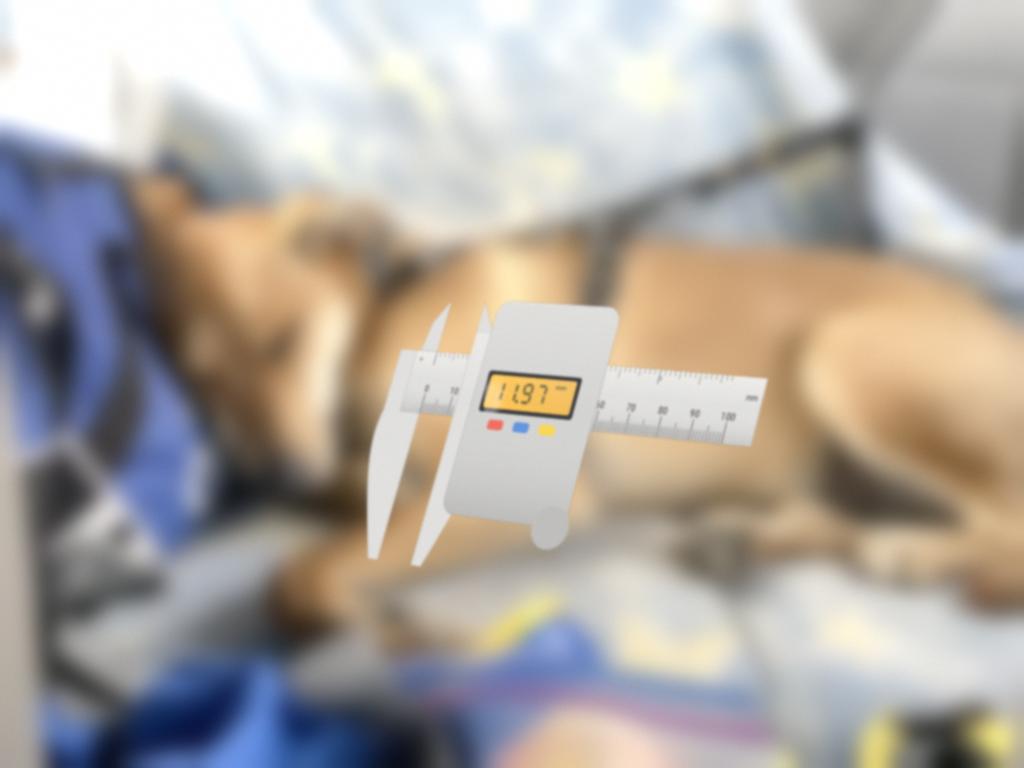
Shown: 11.97
